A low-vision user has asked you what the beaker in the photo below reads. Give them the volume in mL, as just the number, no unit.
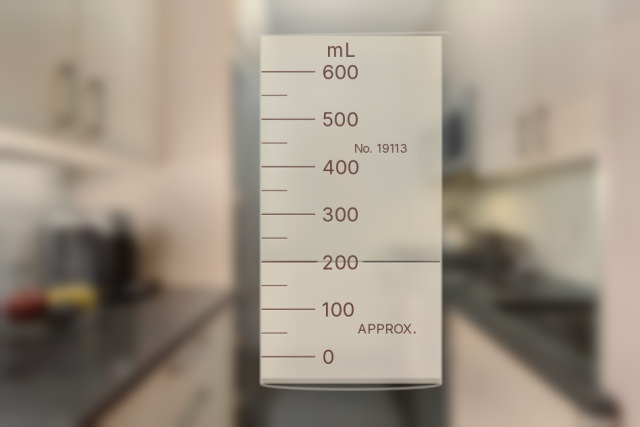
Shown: 200
